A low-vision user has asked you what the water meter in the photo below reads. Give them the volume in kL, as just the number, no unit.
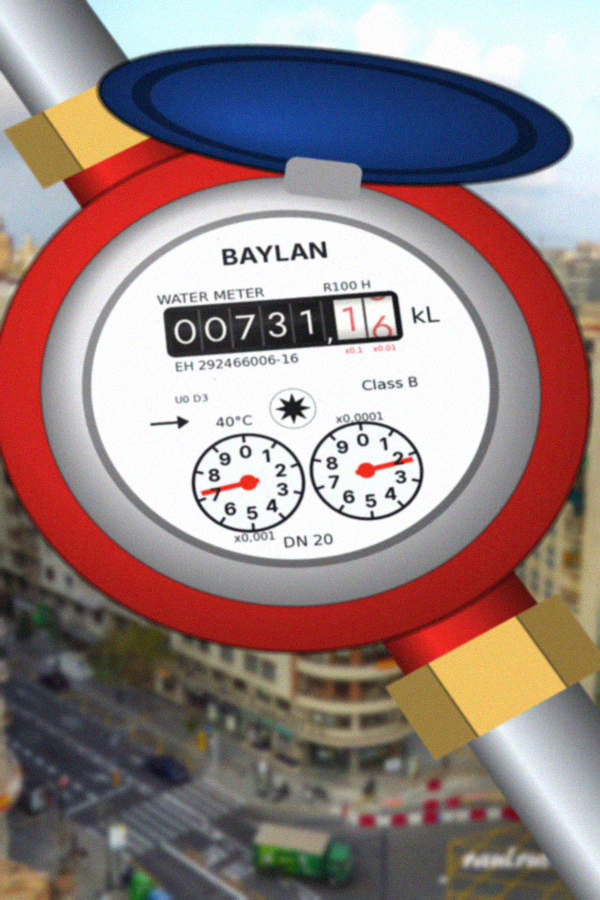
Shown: 731.1572
